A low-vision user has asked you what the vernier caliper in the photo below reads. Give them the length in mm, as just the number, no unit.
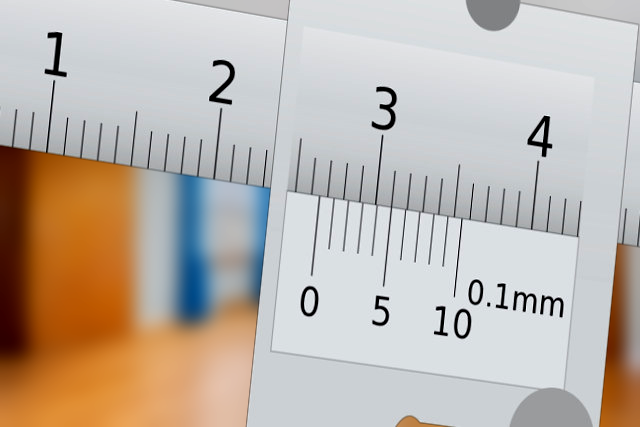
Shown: 26.5
